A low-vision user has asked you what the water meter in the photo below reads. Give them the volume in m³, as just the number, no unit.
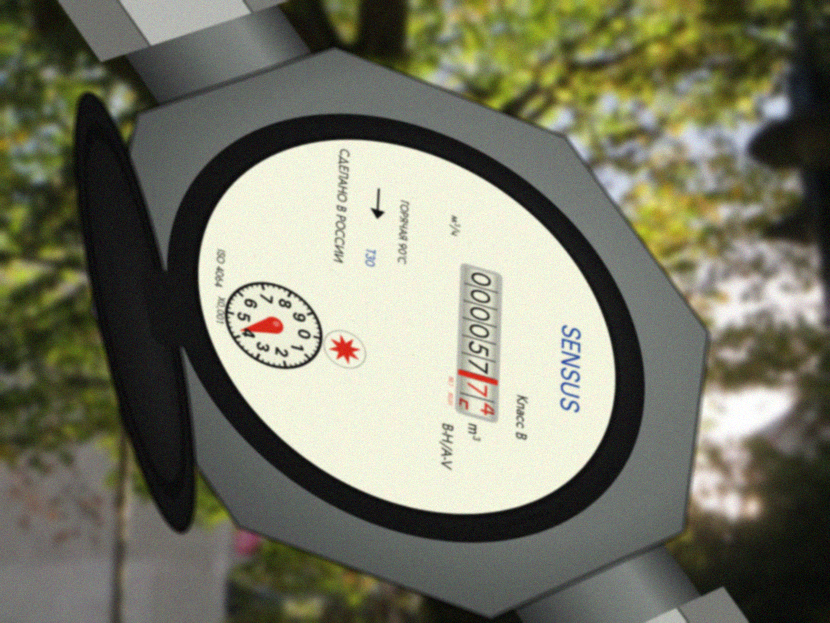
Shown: 57.744
